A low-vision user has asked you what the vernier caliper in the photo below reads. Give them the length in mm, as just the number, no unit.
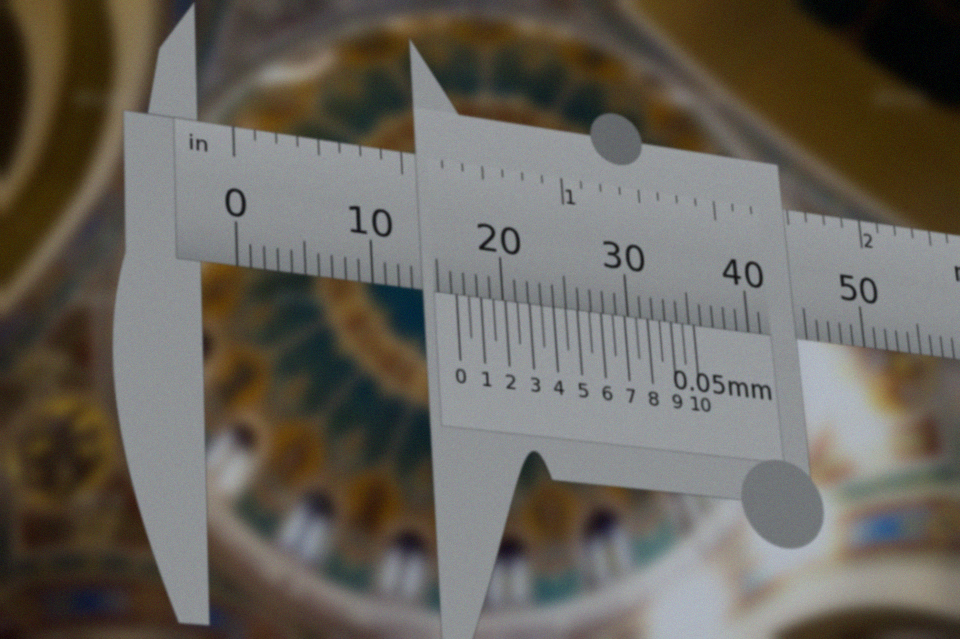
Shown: 16.4
